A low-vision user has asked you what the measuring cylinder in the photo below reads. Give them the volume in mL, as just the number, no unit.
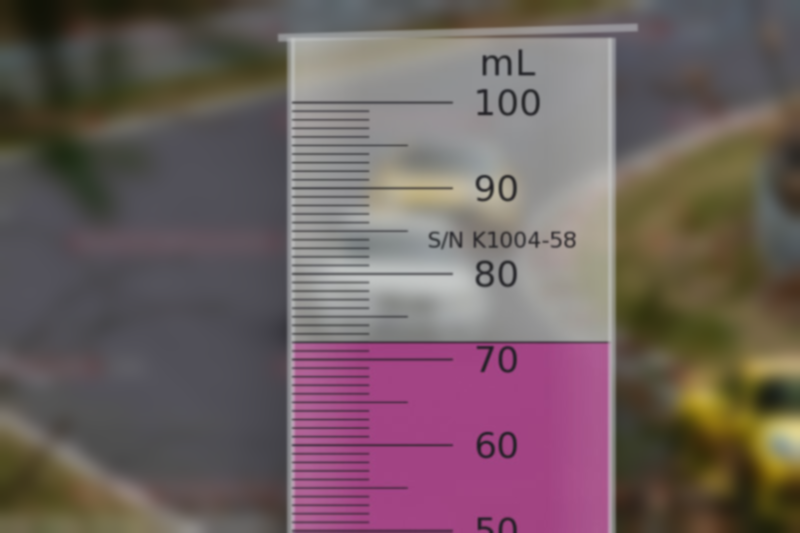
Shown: 72
